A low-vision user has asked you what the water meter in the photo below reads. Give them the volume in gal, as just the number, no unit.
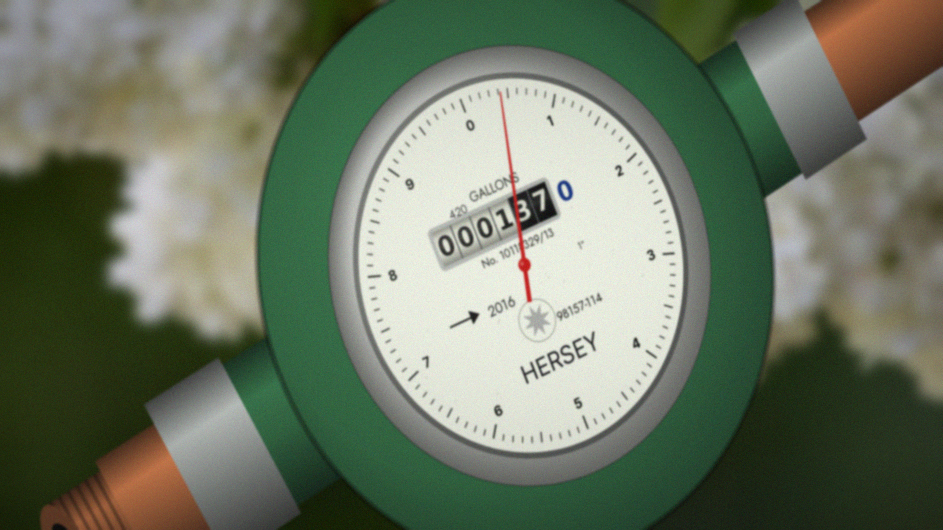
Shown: 1370.4
